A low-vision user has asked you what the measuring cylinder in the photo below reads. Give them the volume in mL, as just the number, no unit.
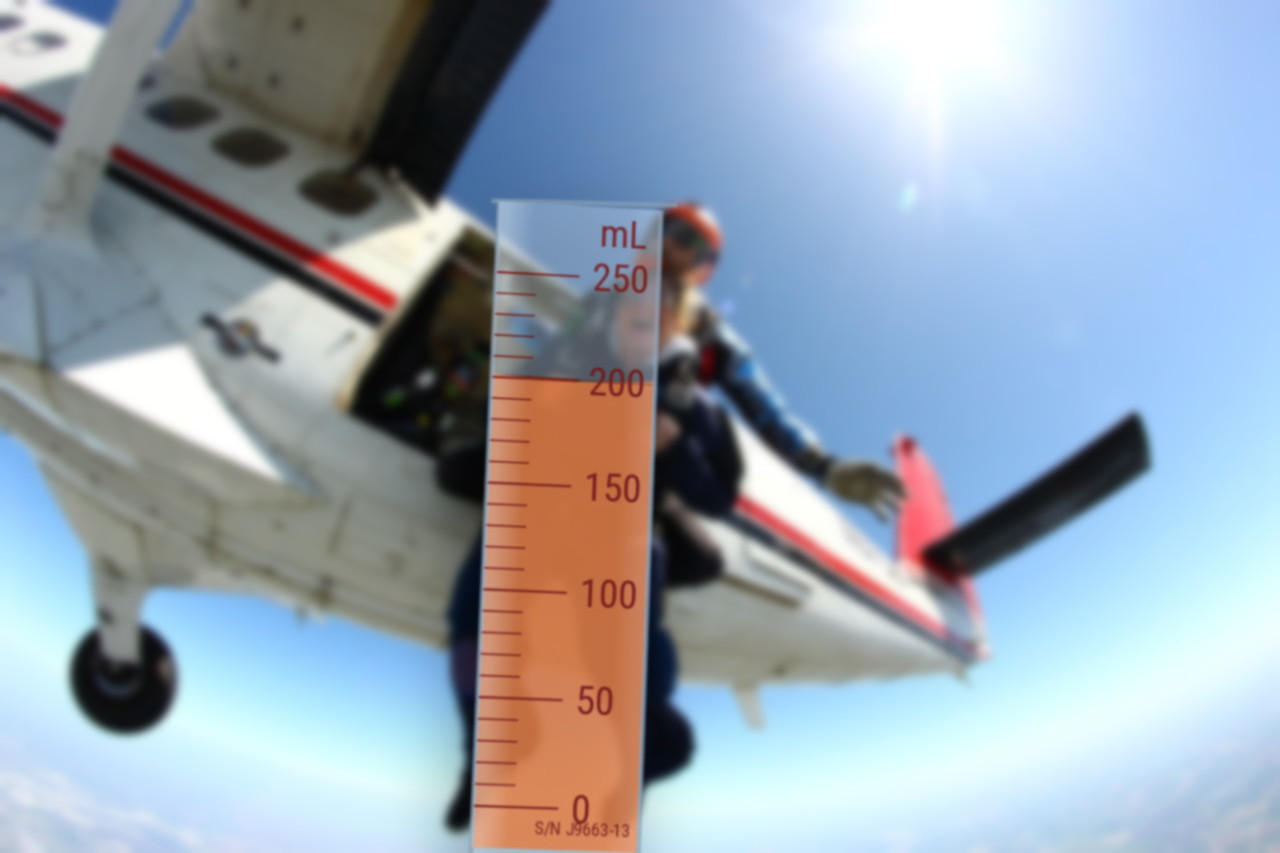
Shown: 200
